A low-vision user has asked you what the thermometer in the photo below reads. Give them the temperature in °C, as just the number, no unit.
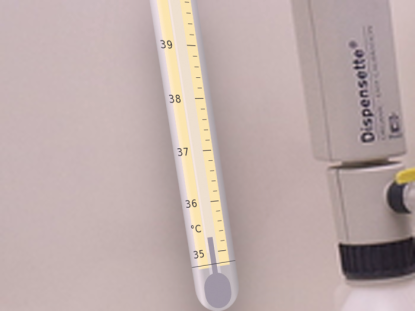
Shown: 35.3
